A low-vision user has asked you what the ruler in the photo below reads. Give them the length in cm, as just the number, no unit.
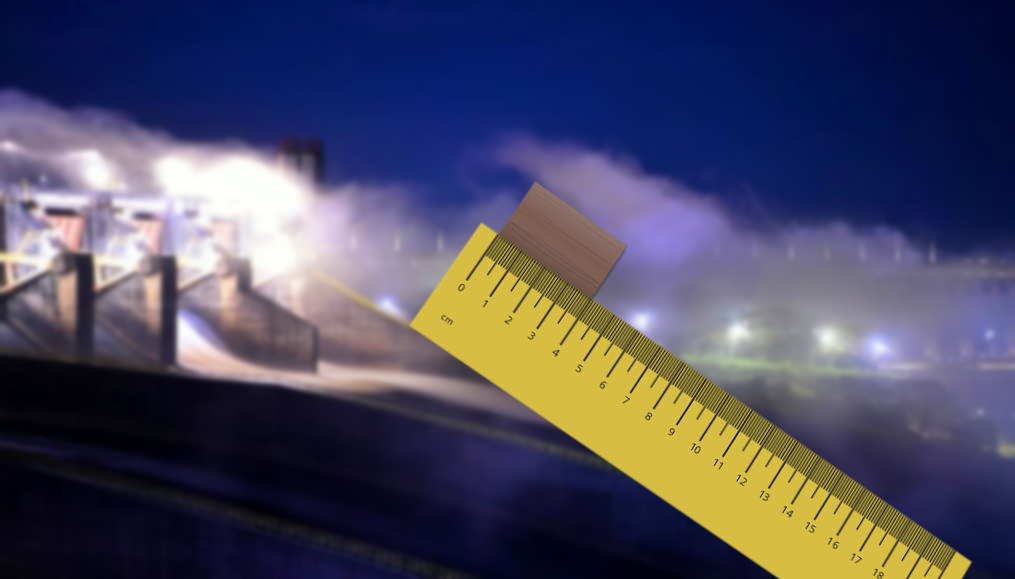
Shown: 4
